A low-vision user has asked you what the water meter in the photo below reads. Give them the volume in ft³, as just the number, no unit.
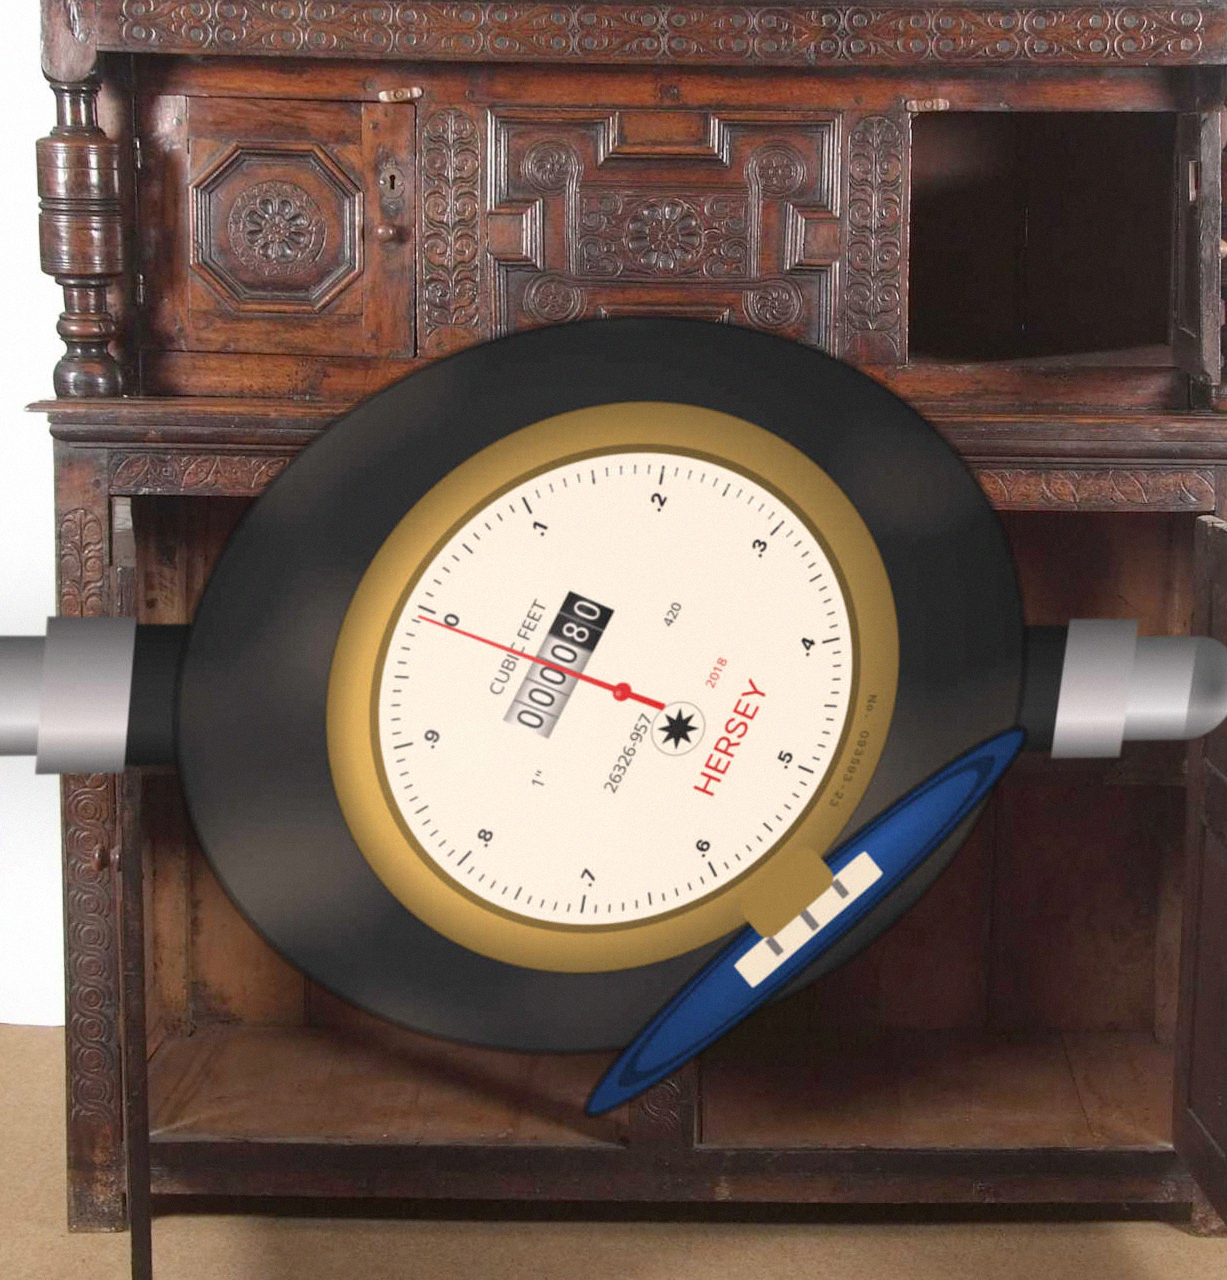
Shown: 79.99
